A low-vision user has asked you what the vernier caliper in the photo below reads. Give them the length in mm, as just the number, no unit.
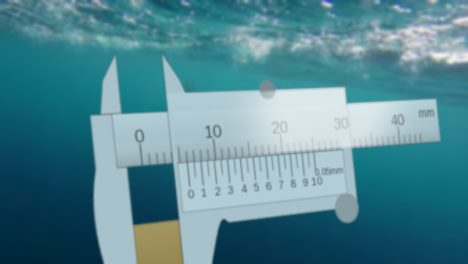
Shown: 6.0
